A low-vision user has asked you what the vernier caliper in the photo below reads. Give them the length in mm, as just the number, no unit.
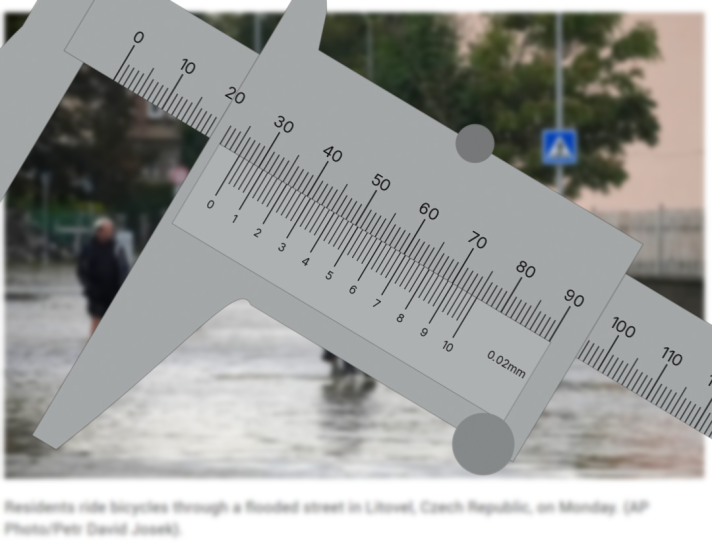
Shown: 26.0
